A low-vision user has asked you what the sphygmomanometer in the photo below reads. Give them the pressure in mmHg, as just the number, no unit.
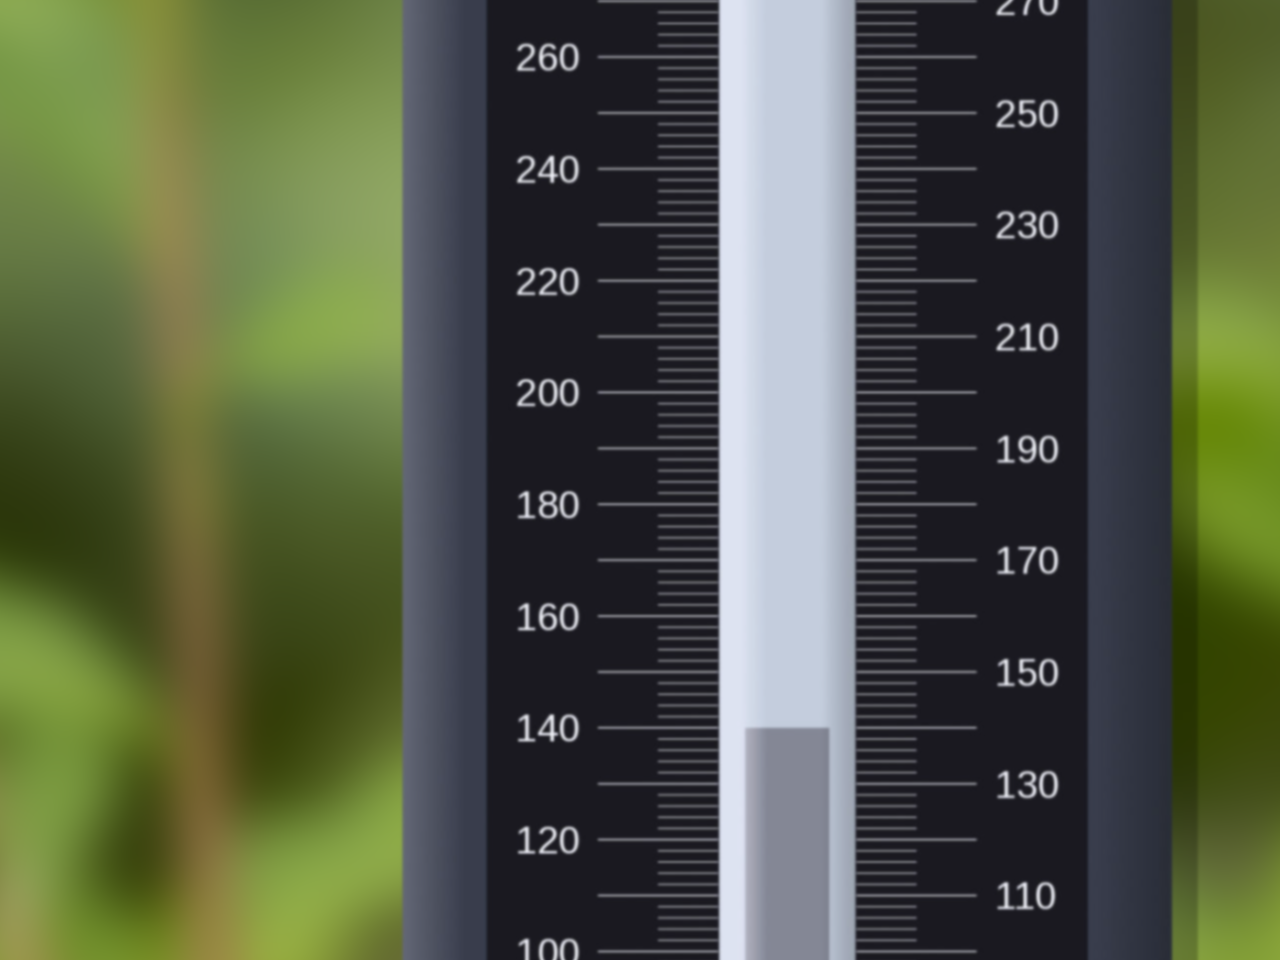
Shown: 140
